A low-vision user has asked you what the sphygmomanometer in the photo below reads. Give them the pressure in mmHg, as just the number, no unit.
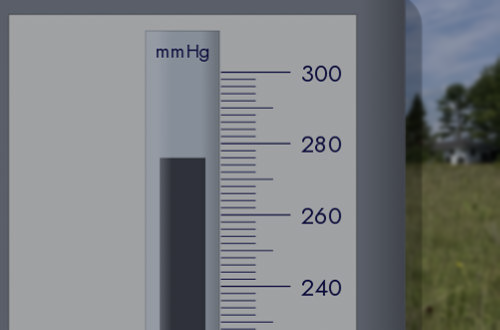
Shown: 276
